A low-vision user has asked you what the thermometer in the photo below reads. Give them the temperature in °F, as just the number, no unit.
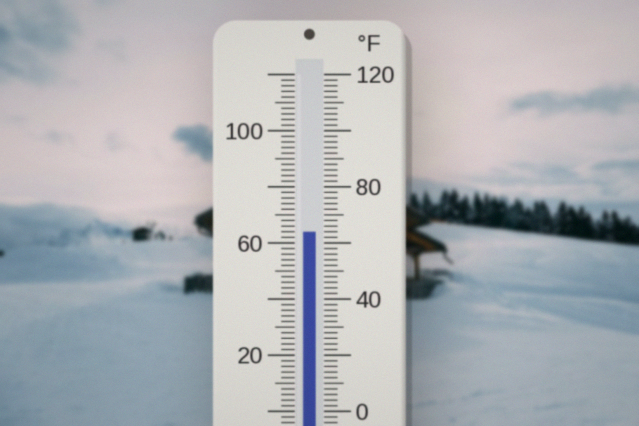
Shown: 64
